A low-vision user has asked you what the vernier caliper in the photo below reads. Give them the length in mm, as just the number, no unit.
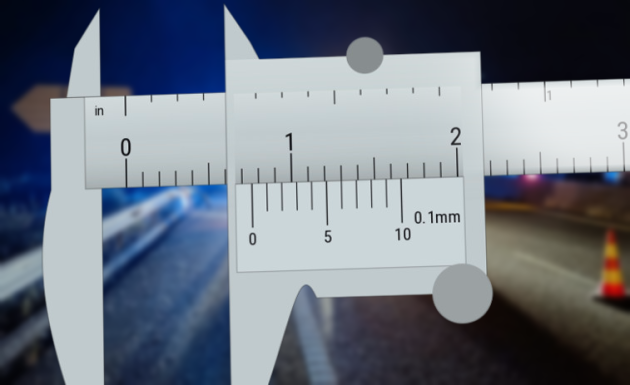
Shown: 7.6
